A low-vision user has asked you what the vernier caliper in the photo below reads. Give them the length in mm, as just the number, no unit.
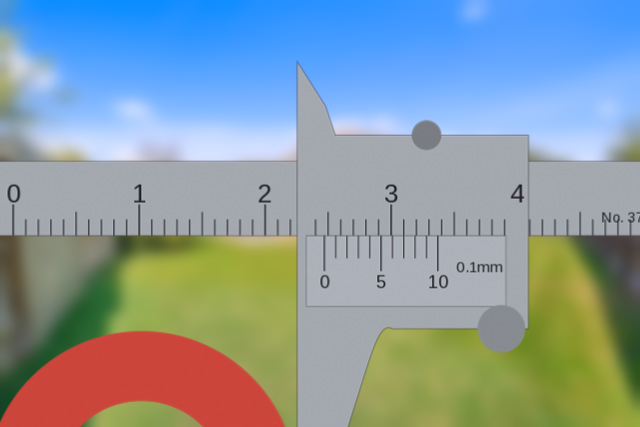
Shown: 24.7
